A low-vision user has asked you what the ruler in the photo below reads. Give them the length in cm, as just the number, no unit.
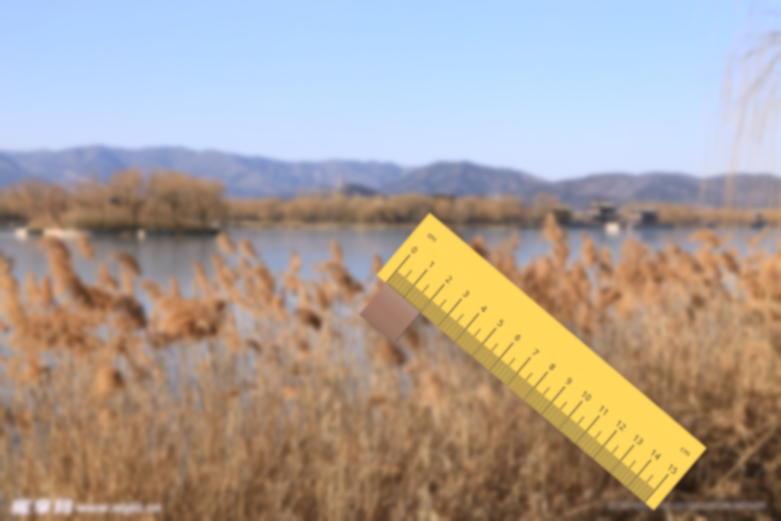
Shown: 2
